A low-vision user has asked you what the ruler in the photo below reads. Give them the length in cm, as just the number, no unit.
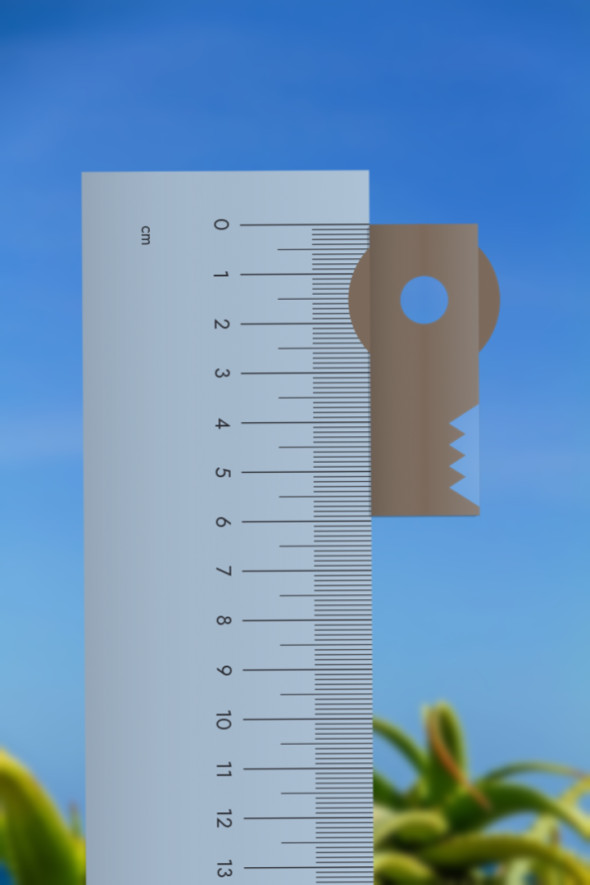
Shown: 5.9
